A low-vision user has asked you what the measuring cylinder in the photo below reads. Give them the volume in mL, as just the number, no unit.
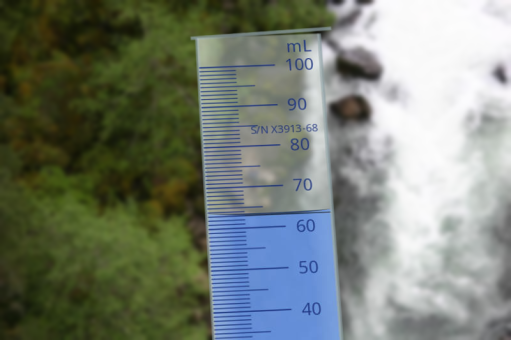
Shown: 63
